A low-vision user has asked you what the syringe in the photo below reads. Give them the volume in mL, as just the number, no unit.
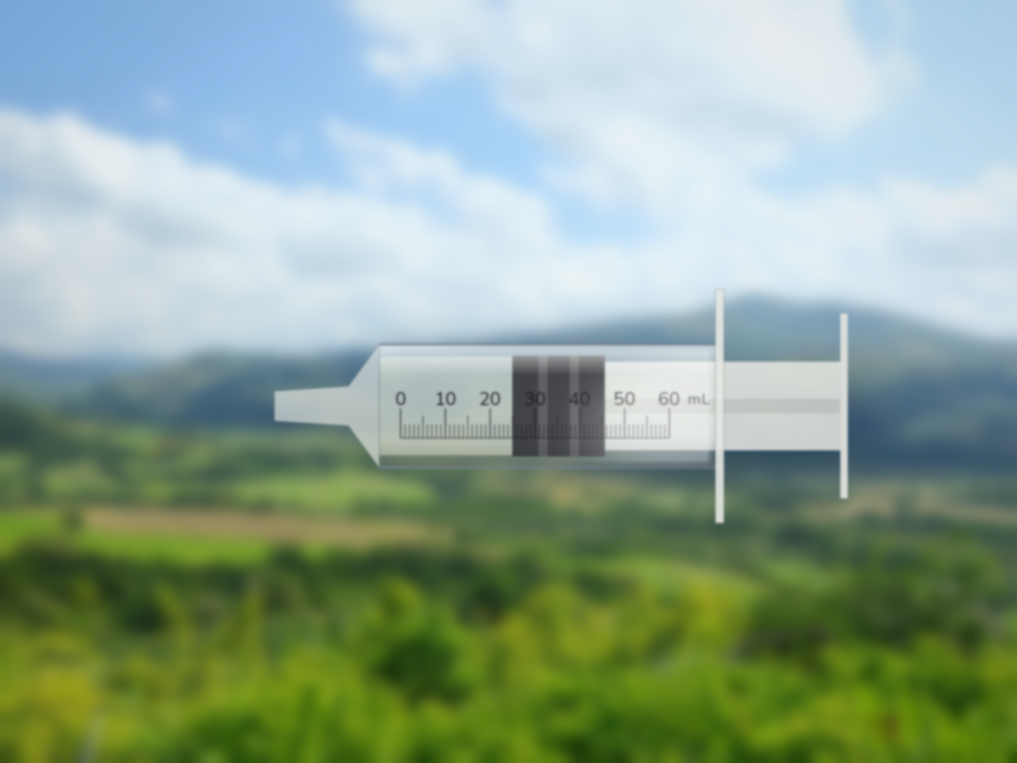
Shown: 25
